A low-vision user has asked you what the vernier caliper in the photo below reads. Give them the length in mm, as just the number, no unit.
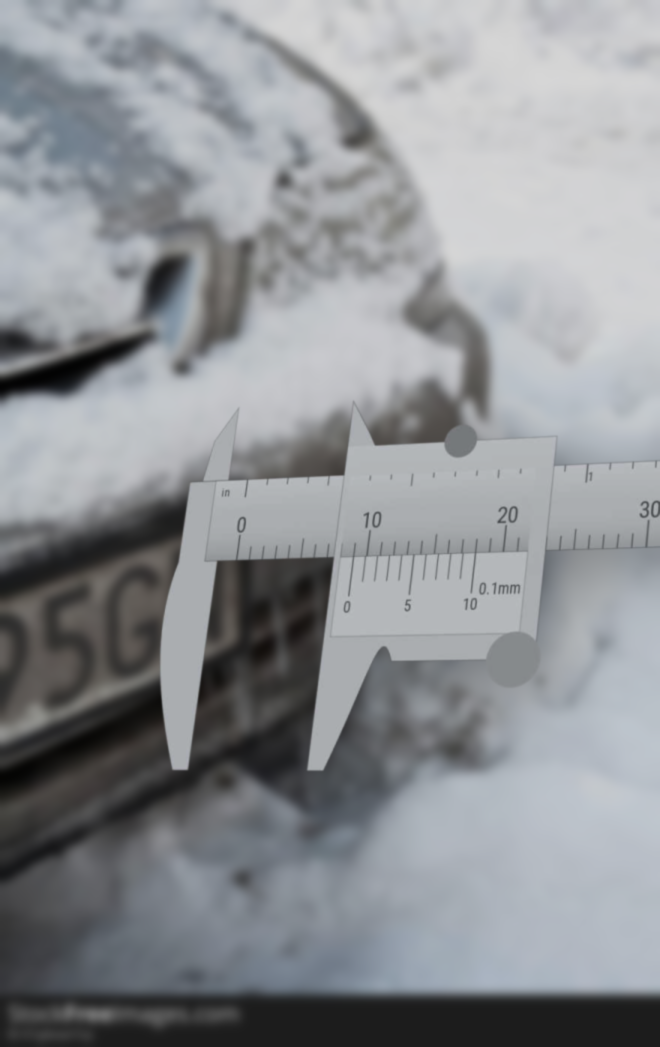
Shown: 9.0
